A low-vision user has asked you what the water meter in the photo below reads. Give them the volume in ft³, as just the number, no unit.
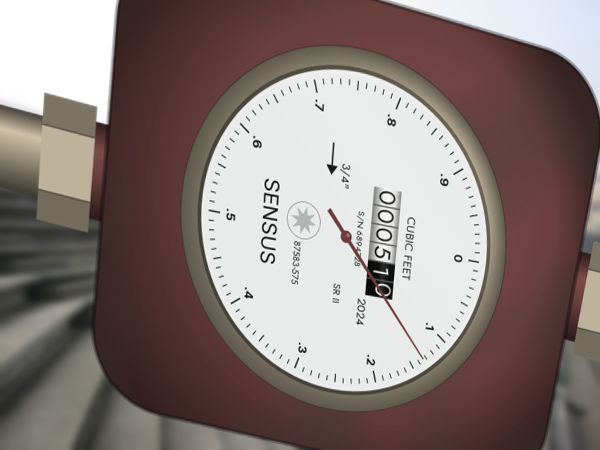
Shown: 510.13
